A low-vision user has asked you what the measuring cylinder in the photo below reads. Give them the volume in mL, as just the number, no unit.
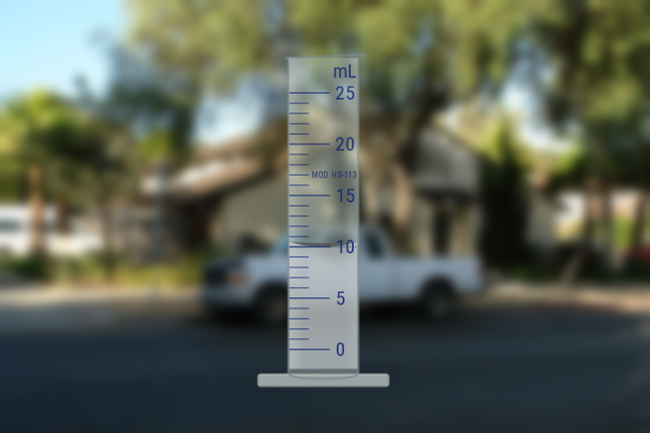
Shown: 10
